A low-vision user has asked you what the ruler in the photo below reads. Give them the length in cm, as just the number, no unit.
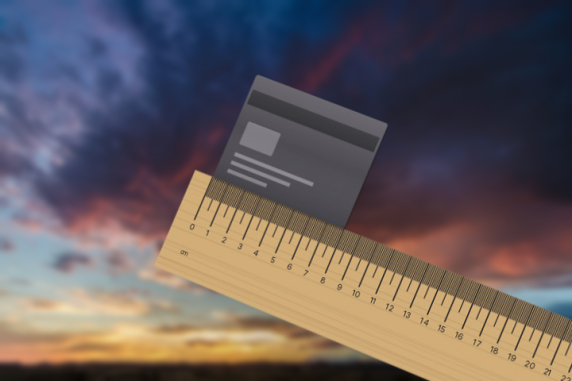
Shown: 8
